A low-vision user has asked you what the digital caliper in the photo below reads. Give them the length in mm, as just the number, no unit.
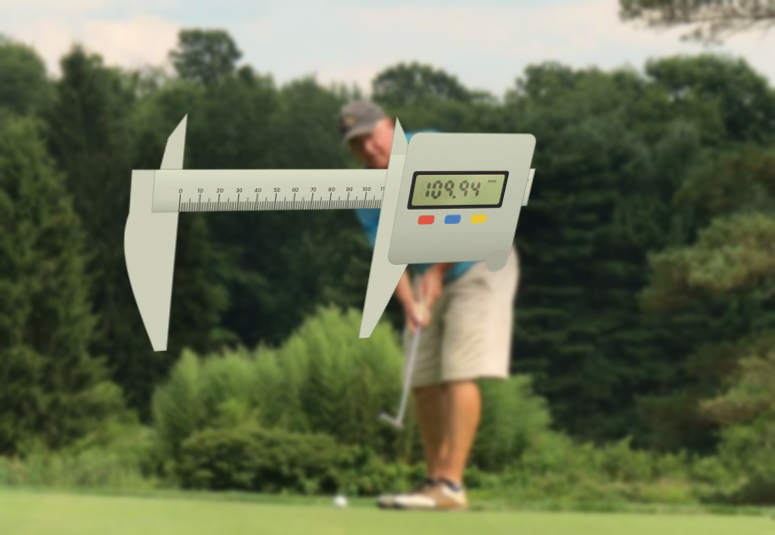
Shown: 109.94
